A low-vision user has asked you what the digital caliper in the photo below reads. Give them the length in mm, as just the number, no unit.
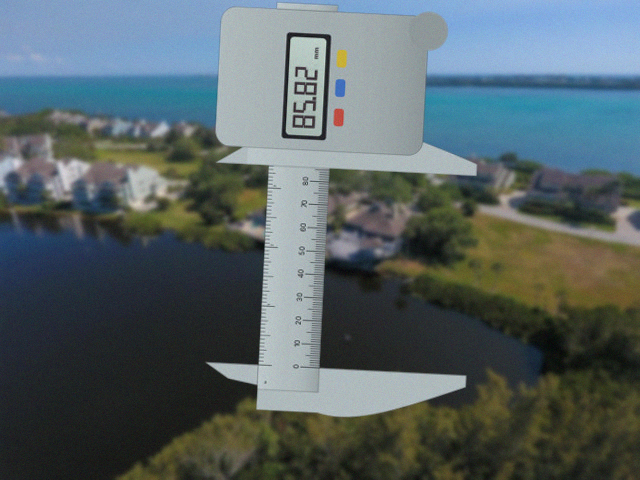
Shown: 85.82
